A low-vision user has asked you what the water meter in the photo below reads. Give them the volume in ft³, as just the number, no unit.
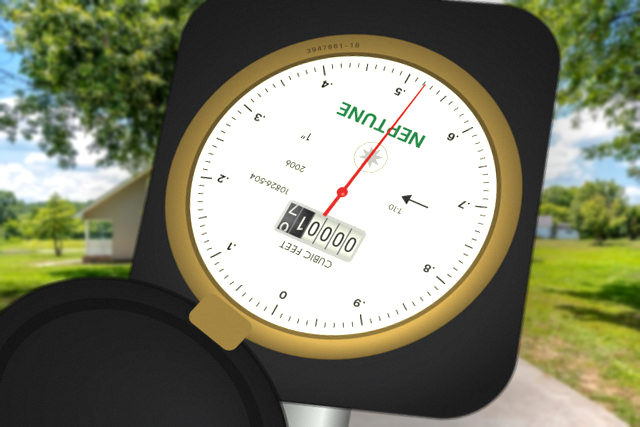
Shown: 16.52
